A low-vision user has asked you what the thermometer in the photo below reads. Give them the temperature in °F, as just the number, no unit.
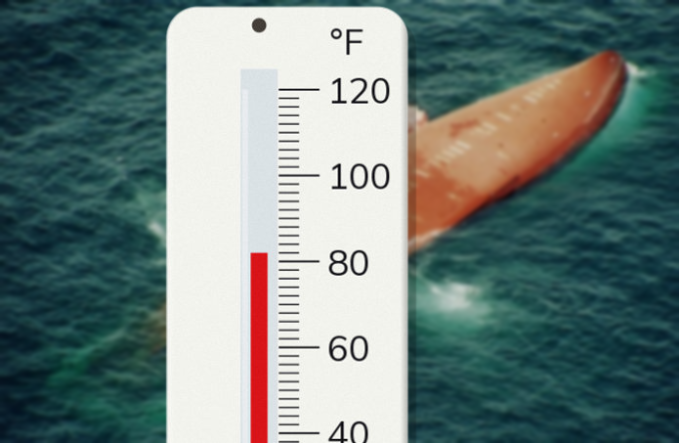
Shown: 82
